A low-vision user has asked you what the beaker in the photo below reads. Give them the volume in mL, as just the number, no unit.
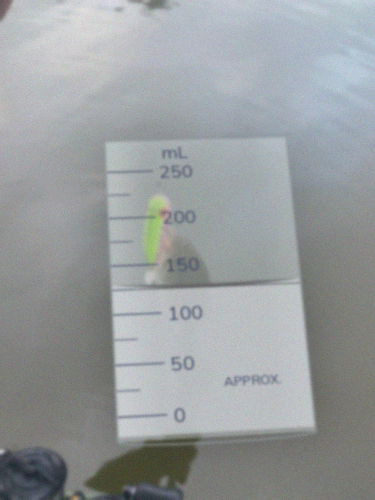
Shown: 125
